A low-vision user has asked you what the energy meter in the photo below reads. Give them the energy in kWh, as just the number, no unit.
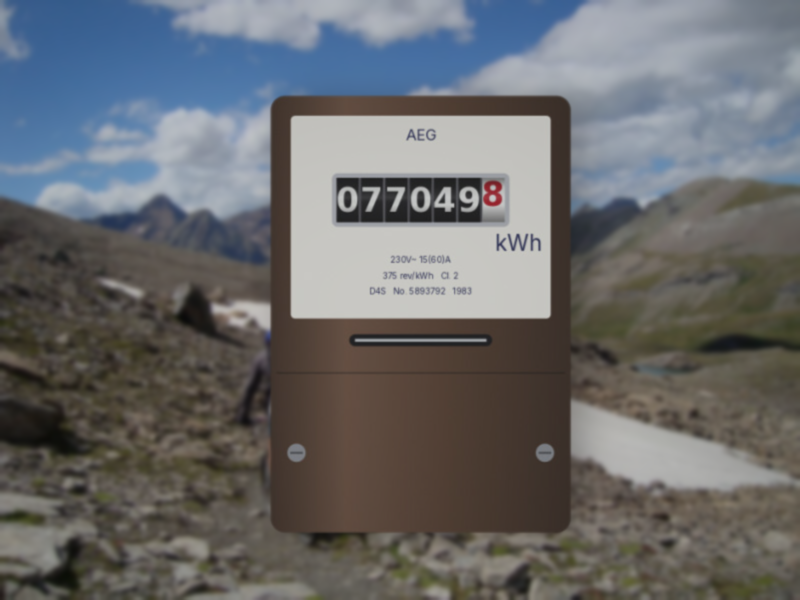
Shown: 77049.8
